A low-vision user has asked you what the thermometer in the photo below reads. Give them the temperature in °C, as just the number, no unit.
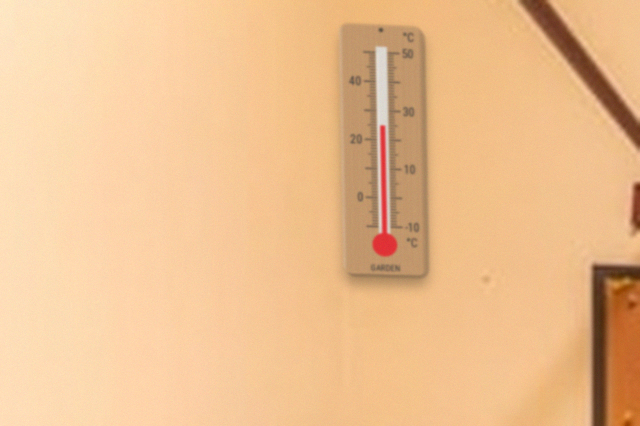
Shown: 25
